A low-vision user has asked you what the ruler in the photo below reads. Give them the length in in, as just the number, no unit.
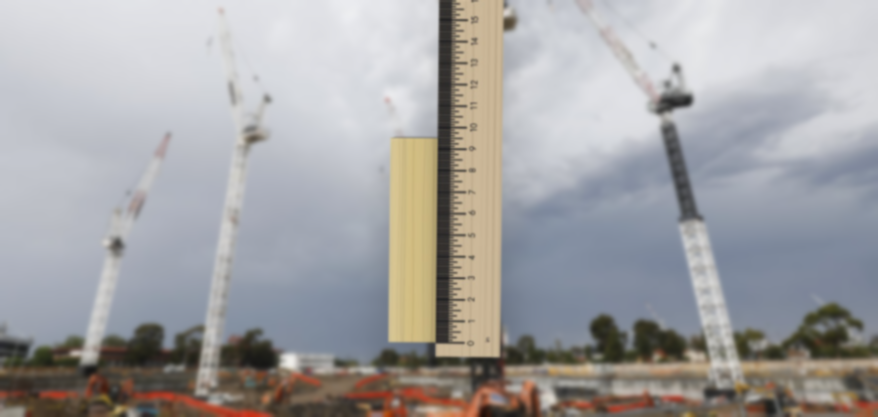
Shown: 9.5
